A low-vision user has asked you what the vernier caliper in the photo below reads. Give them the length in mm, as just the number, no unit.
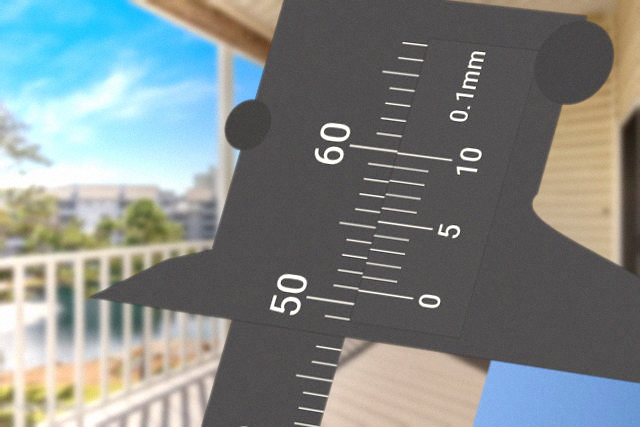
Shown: 50.9
